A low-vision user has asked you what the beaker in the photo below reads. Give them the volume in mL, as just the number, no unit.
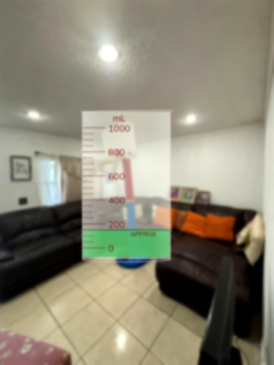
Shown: 150
